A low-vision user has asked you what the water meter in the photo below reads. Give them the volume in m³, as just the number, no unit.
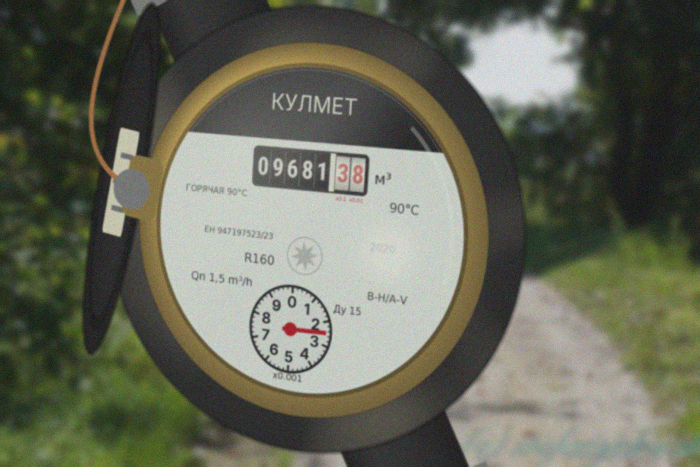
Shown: 9681.382
